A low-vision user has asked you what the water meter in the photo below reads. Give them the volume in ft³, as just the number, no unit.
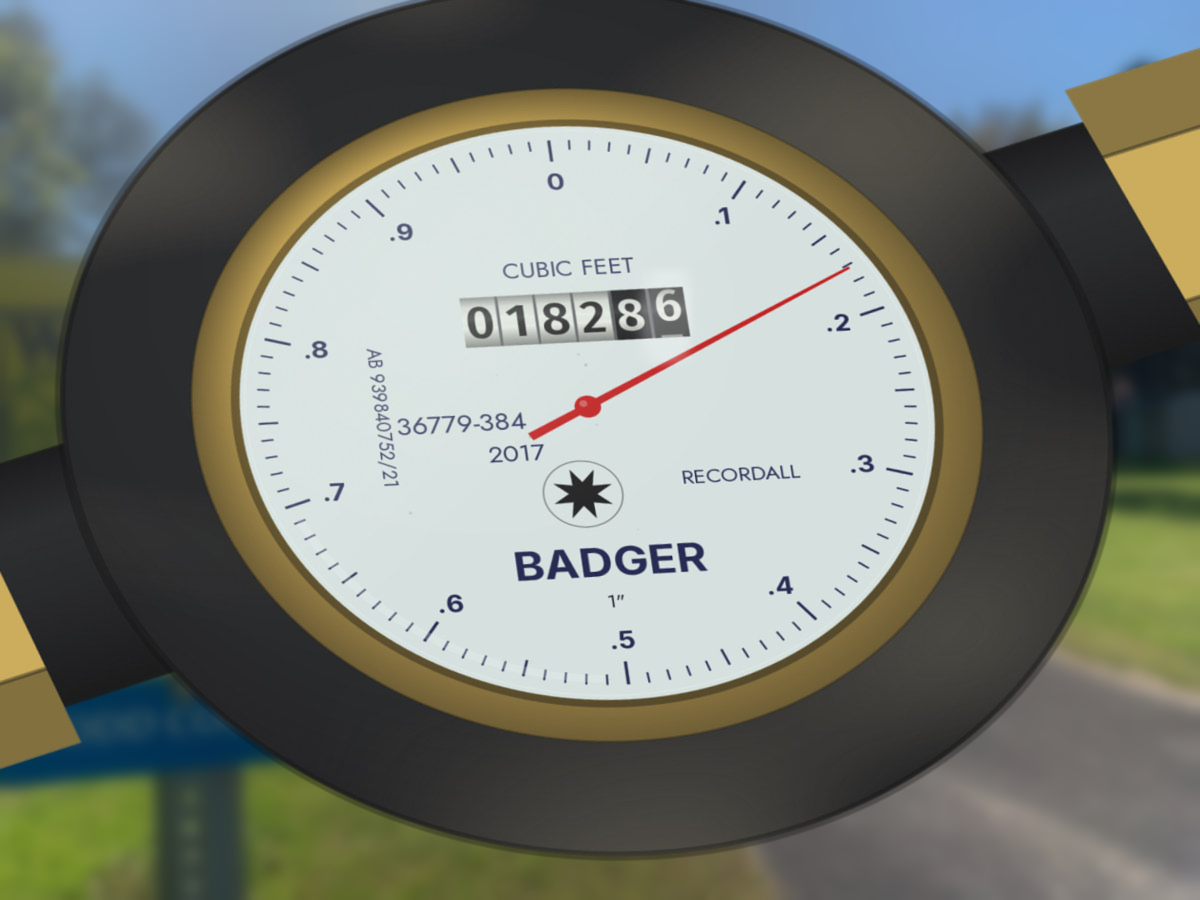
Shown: 18286.17
